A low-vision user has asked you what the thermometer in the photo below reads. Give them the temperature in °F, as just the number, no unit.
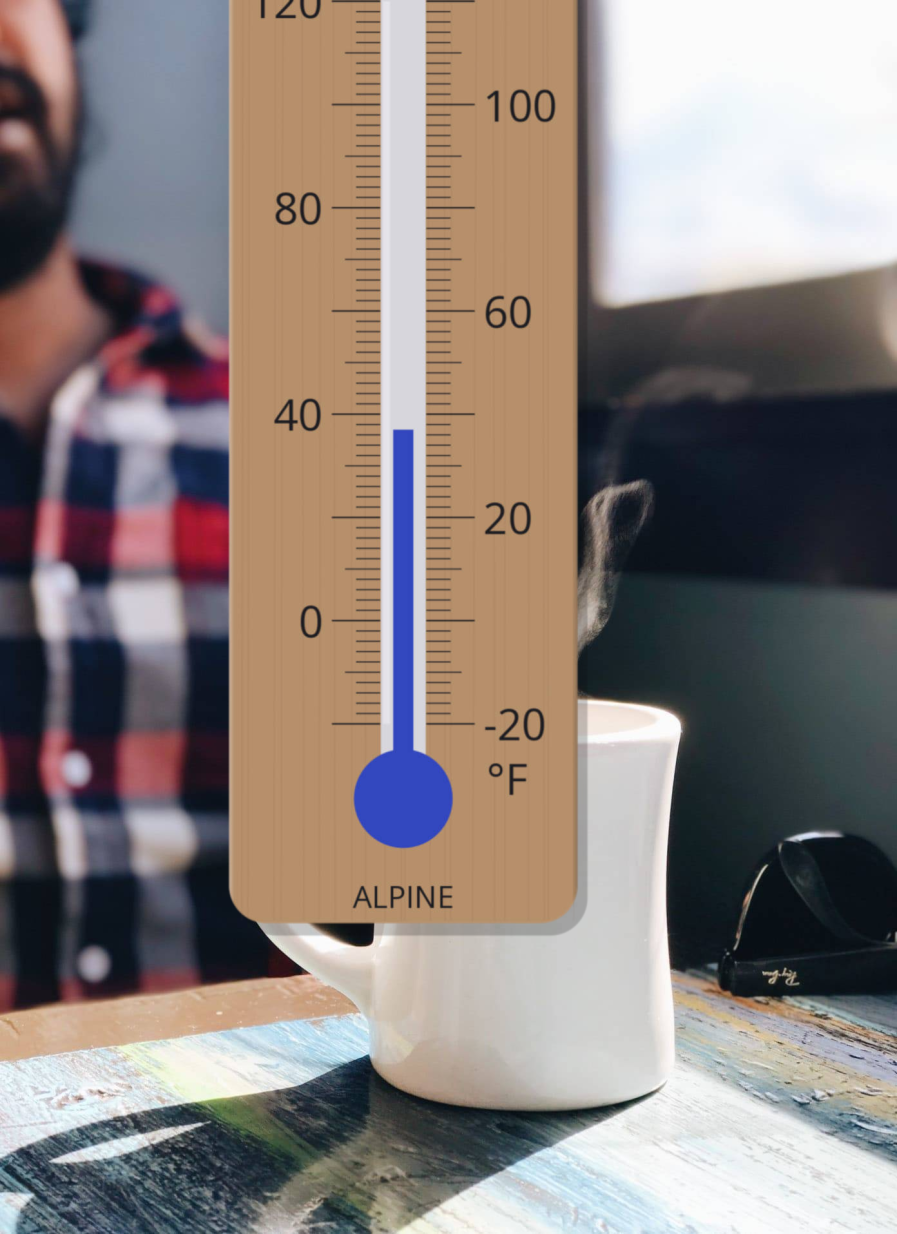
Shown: 37
